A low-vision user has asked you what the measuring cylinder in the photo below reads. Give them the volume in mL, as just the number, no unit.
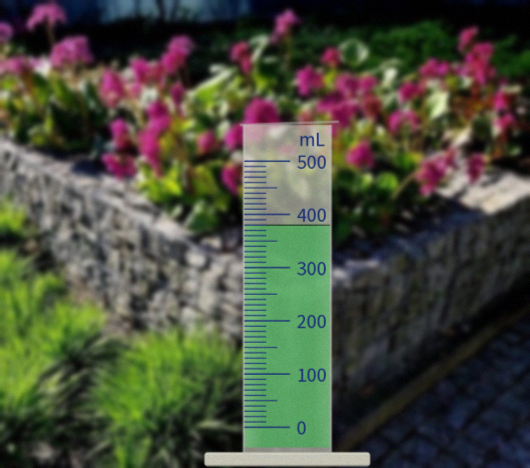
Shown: 380
